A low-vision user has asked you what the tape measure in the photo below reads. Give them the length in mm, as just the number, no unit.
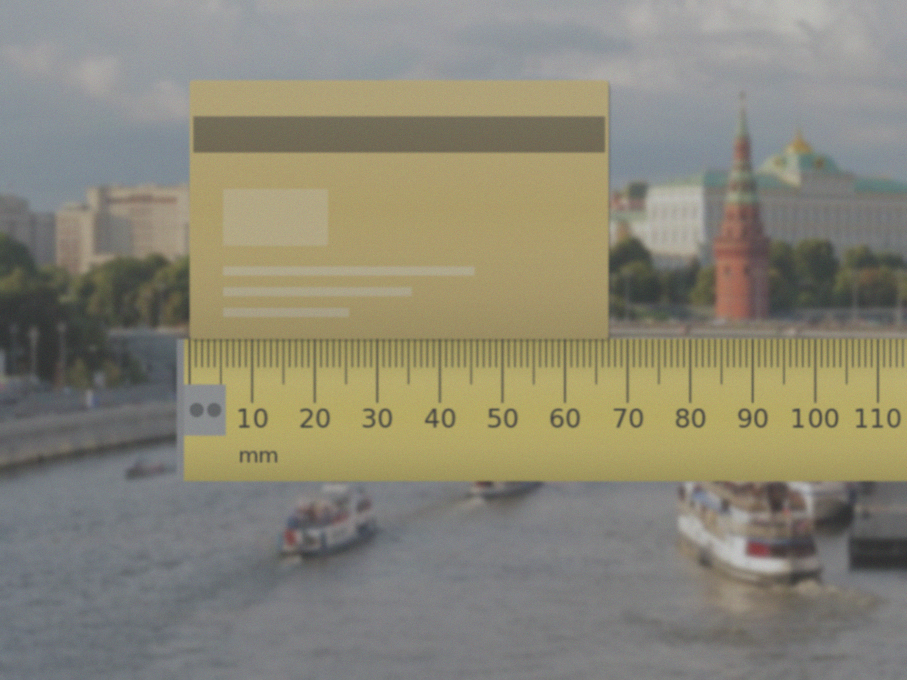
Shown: 67
